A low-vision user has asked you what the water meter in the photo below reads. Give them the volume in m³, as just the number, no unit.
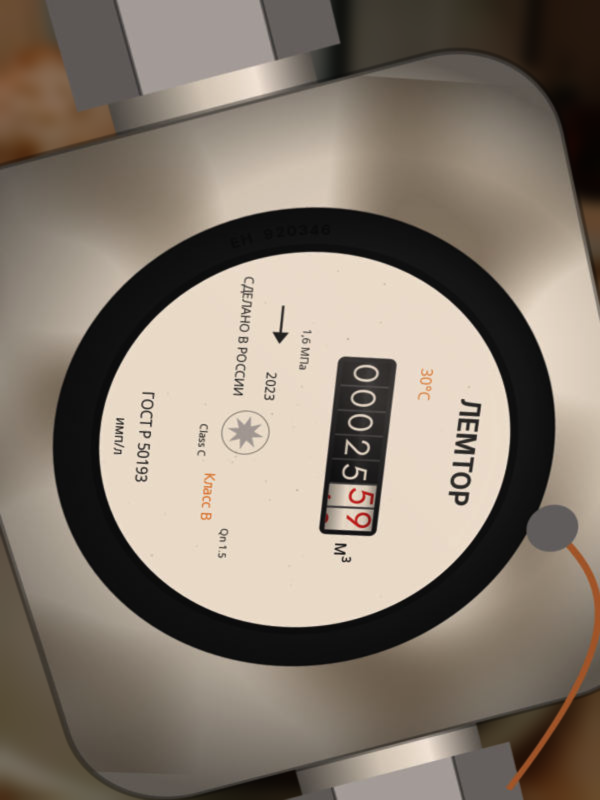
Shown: 25.59
